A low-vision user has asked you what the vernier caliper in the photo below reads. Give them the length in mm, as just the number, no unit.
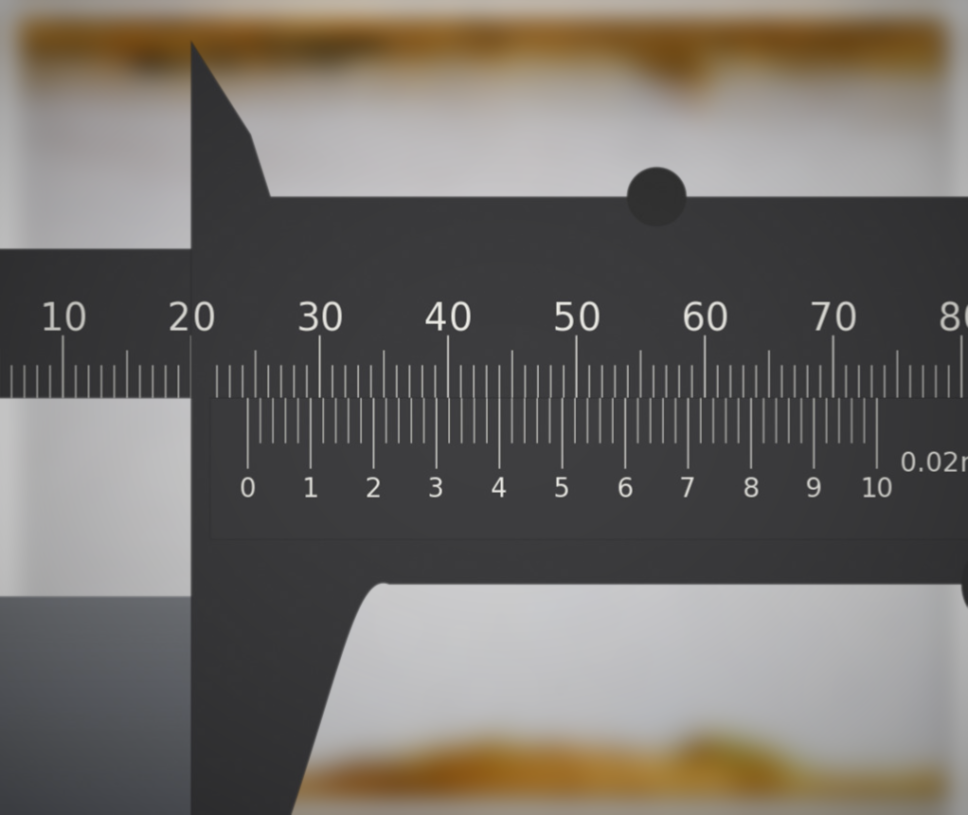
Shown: 24.4
